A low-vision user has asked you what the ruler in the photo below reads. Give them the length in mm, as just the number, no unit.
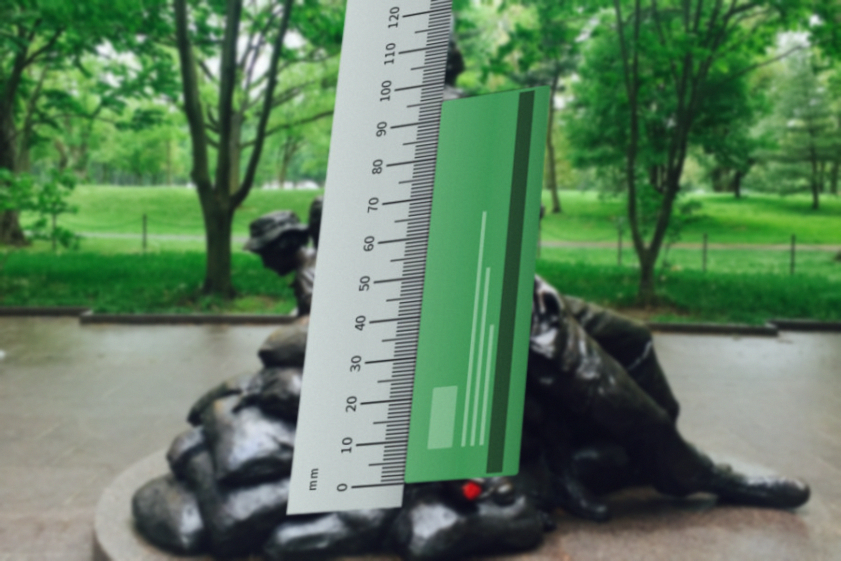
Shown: 95
